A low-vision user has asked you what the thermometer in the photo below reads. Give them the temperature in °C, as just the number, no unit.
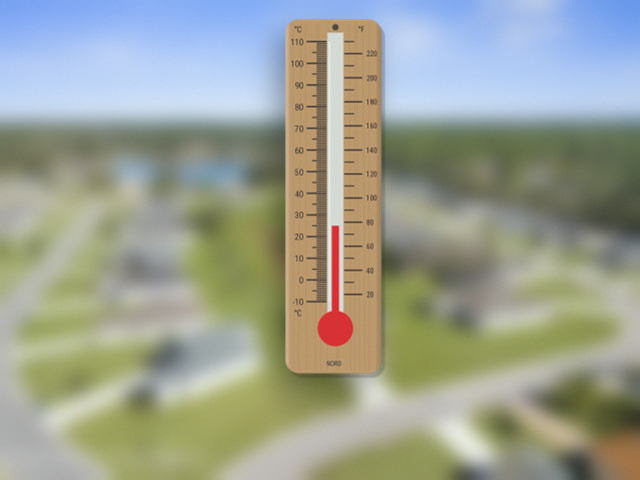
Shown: 25
